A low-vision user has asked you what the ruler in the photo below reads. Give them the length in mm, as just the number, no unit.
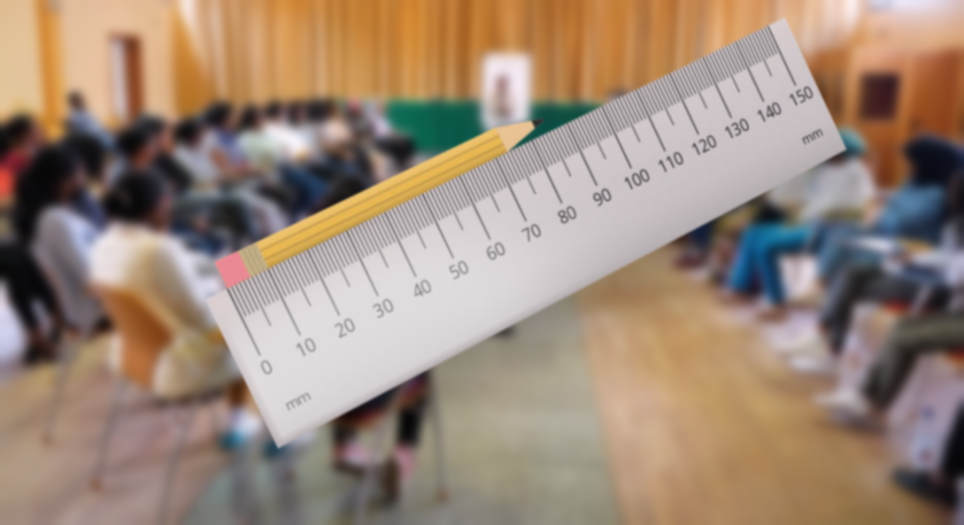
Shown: 85
